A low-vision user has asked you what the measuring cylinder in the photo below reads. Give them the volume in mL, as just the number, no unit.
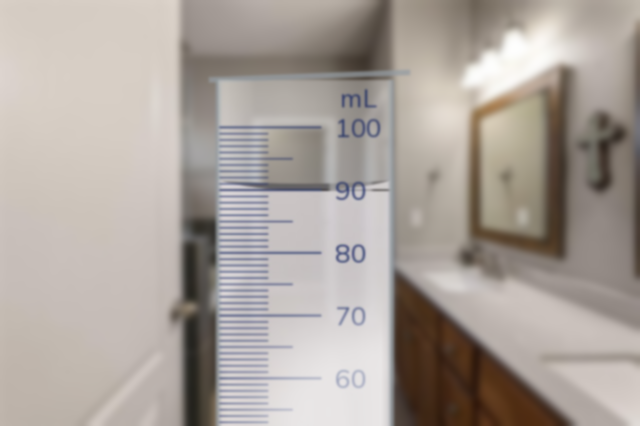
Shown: 90
